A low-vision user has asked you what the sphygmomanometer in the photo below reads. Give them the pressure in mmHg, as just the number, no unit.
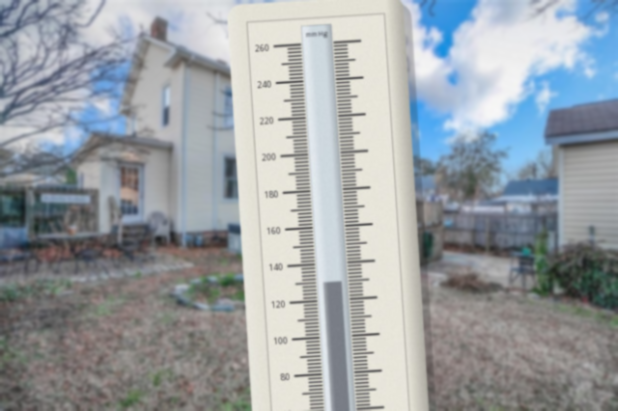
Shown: 130
